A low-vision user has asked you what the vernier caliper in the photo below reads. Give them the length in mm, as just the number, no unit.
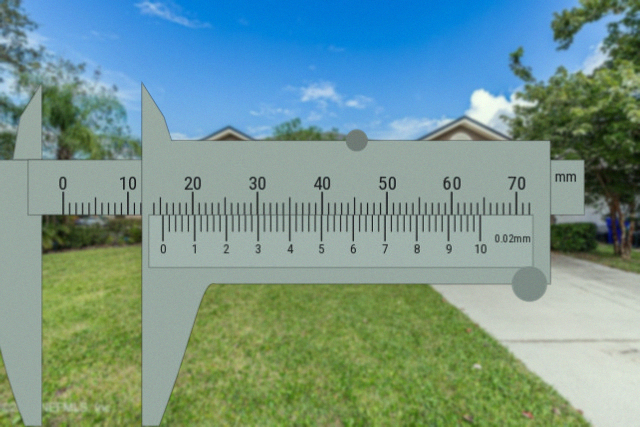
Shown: 15.4
